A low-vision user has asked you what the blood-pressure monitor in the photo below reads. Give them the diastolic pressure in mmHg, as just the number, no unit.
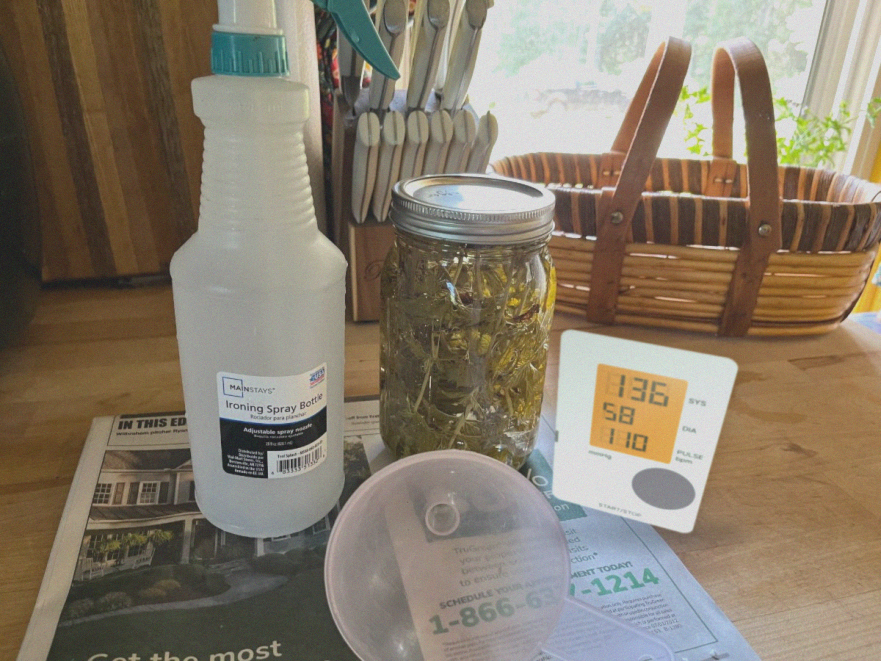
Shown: 58
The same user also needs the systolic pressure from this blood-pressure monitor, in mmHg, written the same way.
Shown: 136
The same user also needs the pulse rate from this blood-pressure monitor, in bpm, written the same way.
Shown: 110
